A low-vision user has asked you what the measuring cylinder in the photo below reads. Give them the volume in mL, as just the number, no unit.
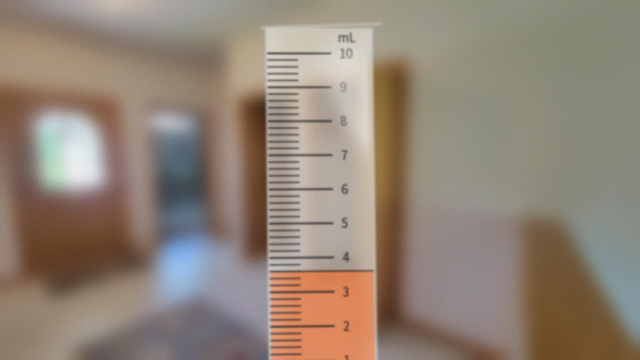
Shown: 3.6
